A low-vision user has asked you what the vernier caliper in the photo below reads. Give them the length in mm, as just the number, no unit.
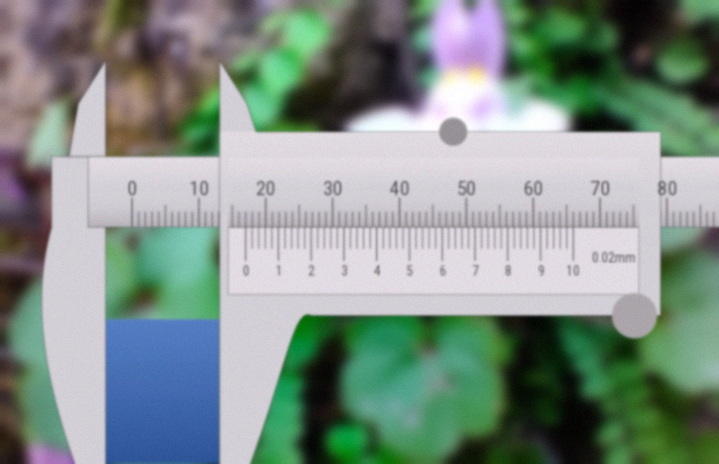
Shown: 17.0
